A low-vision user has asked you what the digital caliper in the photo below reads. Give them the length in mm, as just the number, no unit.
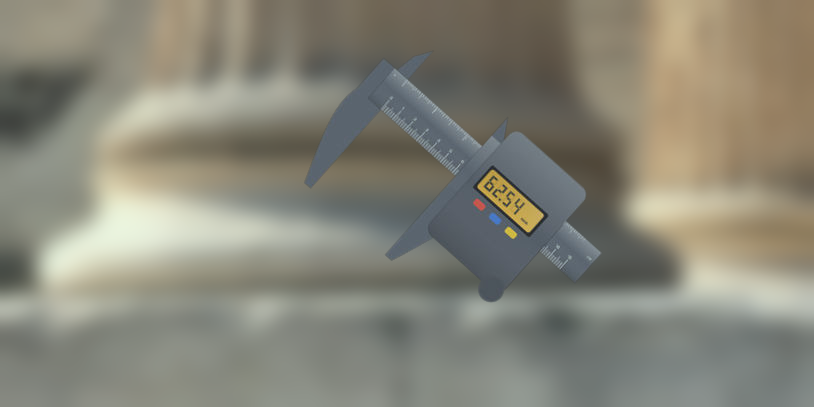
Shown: 62.54
